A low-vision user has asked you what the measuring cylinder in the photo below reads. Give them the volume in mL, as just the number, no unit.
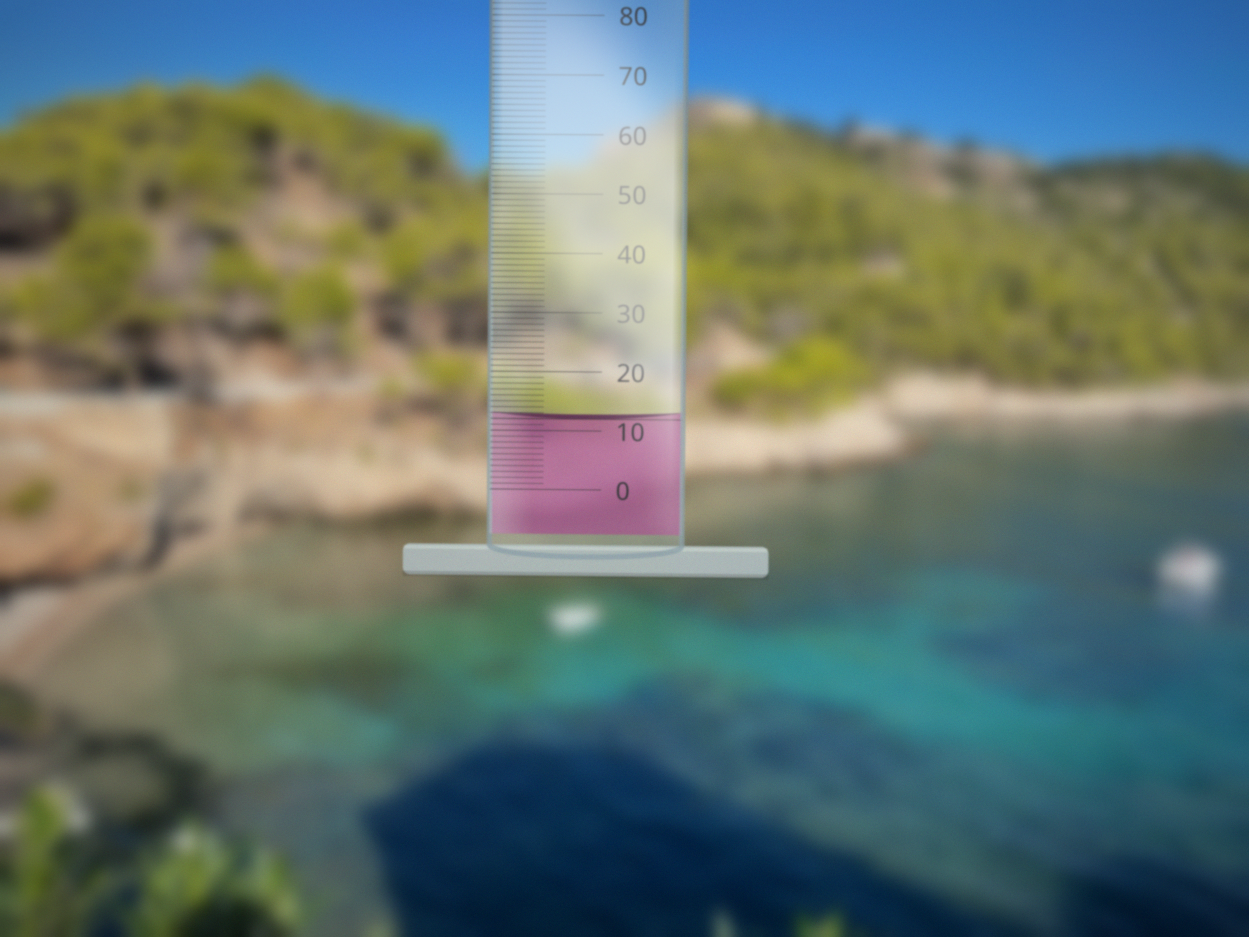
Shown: 12
